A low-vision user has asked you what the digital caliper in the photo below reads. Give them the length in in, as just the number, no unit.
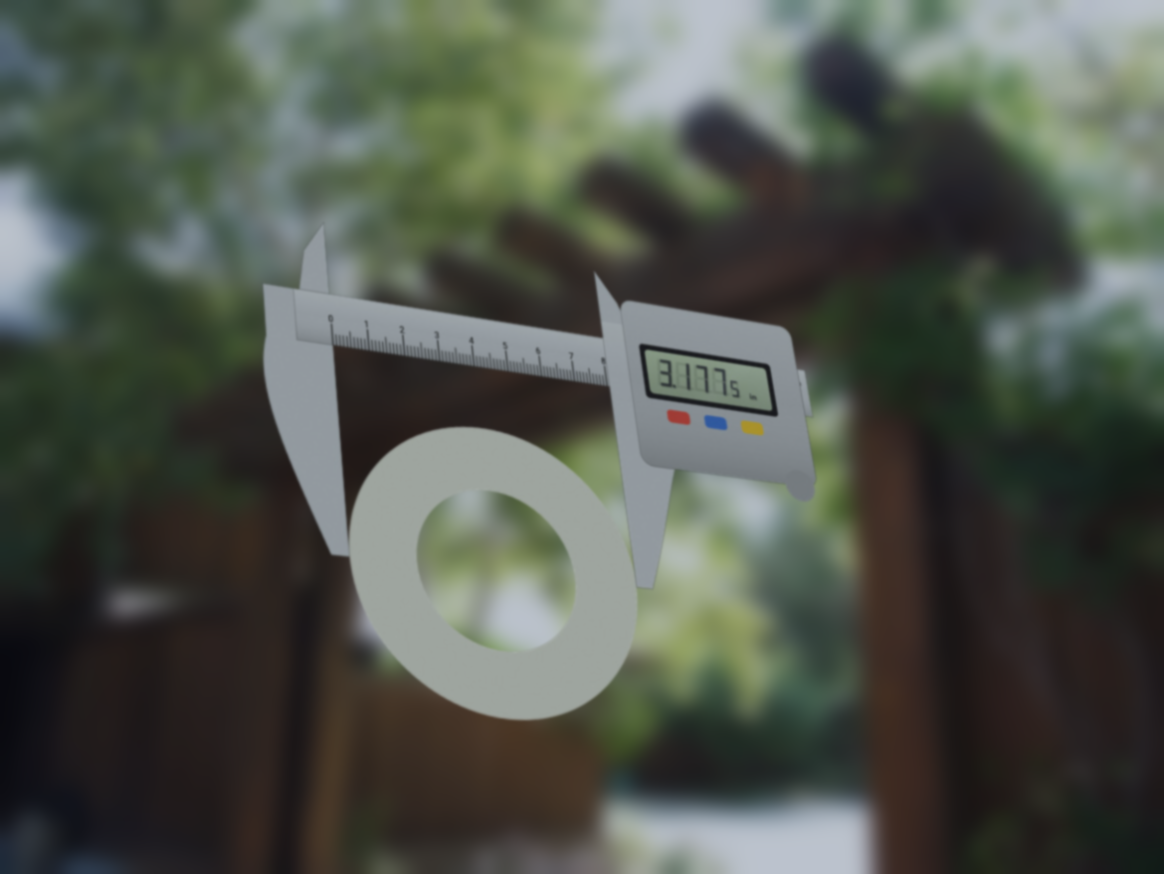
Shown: 3.1775
